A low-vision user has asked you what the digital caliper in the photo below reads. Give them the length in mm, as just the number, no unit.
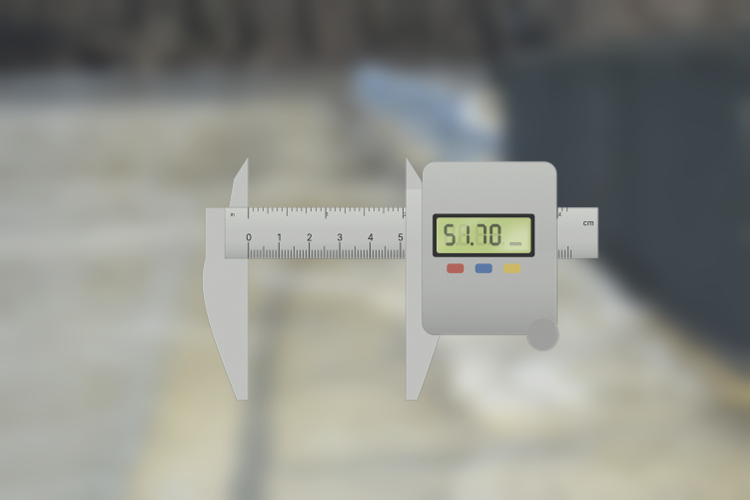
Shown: 51.70
